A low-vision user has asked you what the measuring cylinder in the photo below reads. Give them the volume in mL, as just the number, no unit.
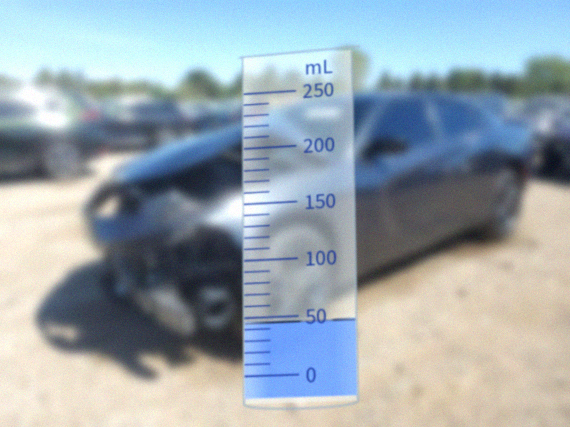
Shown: 45
